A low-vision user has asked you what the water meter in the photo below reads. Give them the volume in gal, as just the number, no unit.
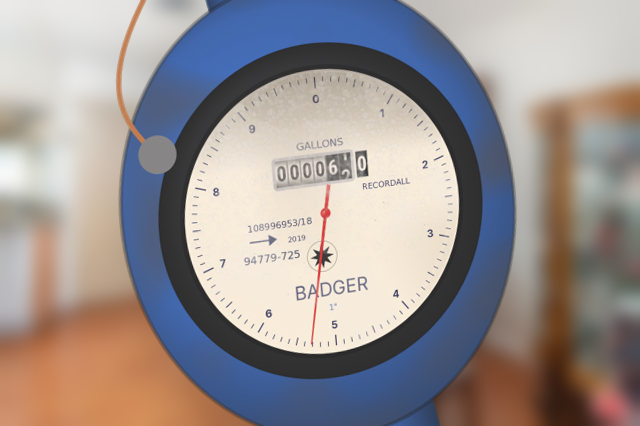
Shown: 615.3
